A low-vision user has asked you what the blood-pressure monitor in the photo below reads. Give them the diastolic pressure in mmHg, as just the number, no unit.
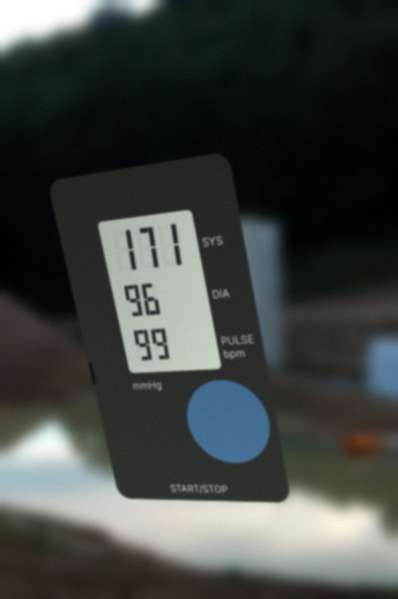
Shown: 96
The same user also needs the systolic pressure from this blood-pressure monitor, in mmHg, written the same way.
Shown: 171
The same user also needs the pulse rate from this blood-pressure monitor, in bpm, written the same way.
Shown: 99
